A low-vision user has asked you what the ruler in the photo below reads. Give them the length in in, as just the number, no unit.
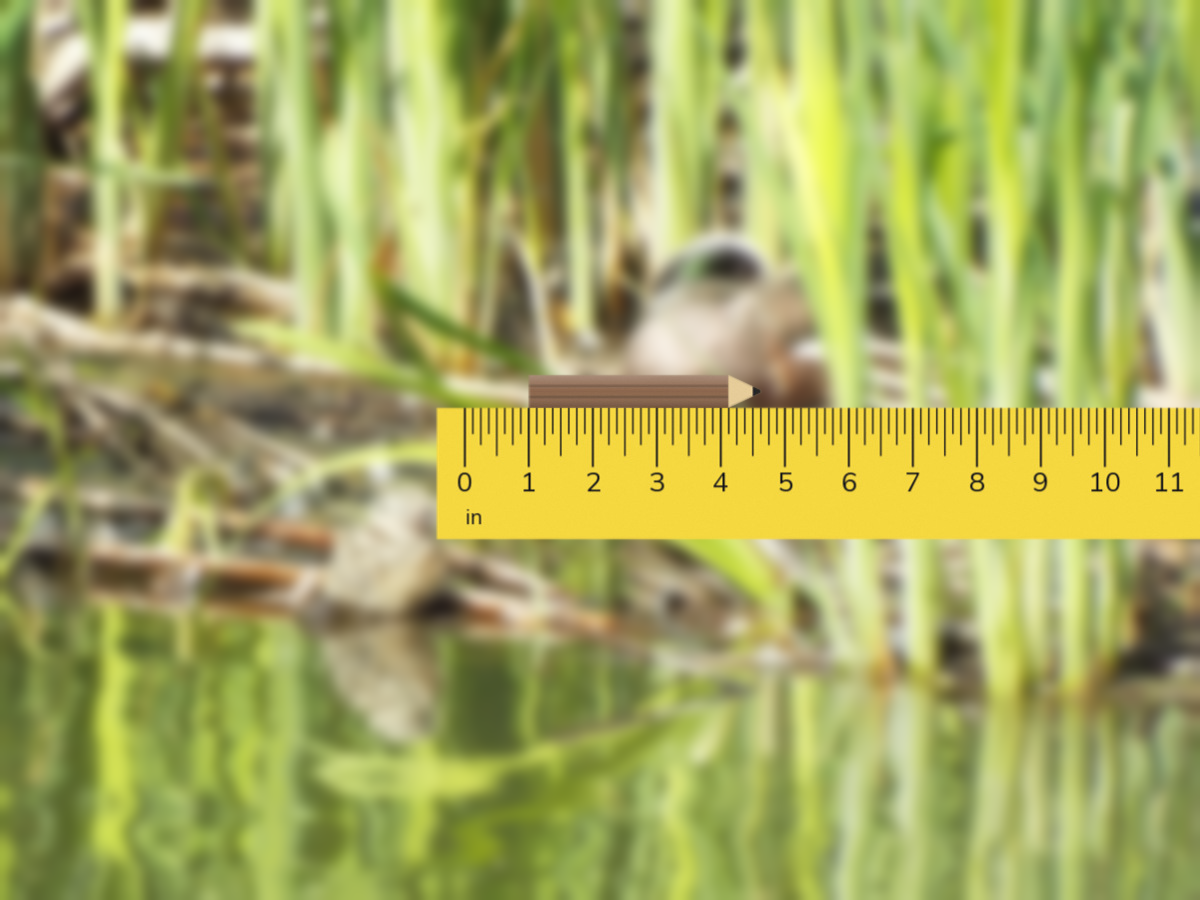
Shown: 3.625
